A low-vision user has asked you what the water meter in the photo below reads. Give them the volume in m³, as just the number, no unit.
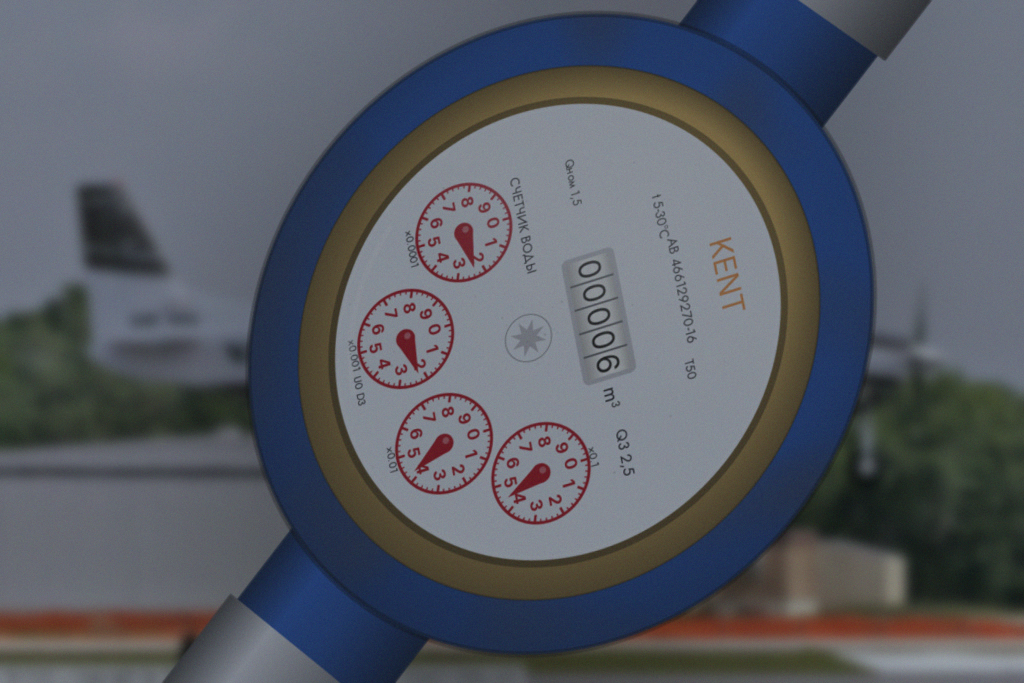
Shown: 6.4422
